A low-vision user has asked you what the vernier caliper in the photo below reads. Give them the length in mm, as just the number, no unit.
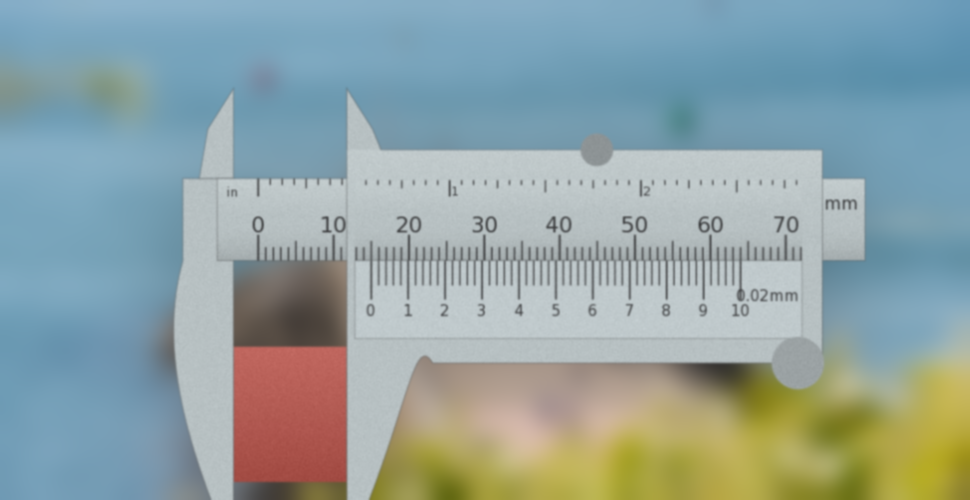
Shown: 15.0
